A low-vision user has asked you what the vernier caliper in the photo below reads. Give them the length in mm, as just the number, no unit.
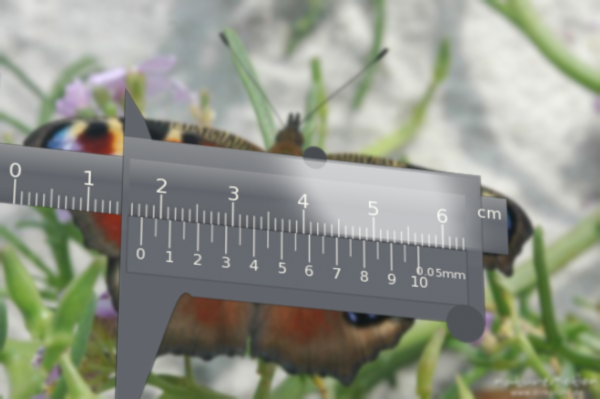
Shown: 17.4
